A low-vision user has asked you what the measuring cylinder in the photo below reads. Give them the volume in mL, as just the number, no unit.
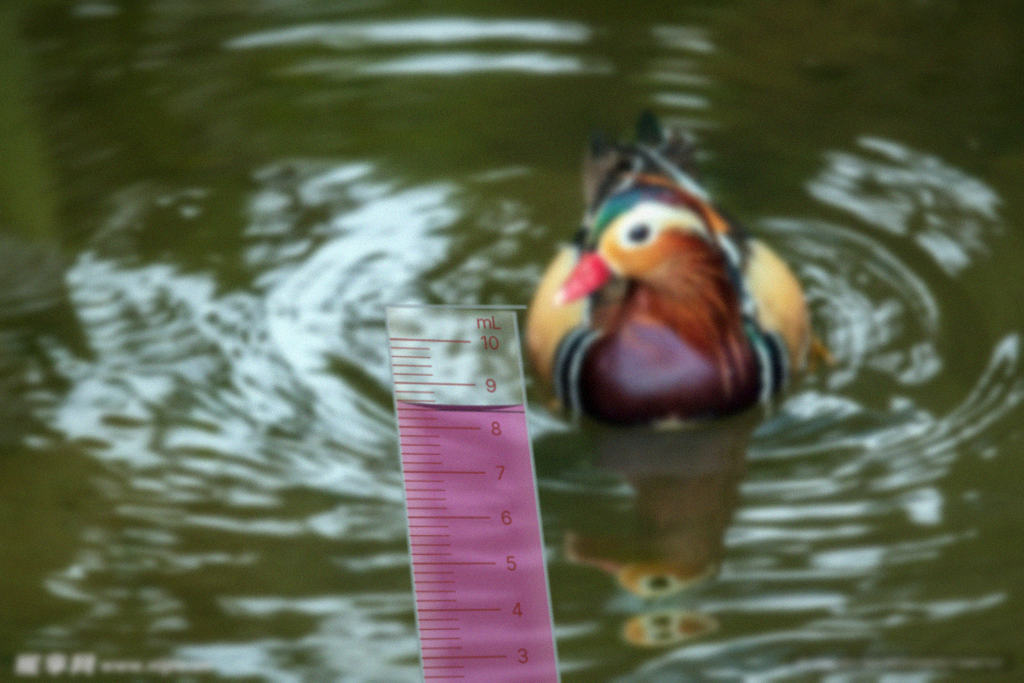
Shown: 8.4
